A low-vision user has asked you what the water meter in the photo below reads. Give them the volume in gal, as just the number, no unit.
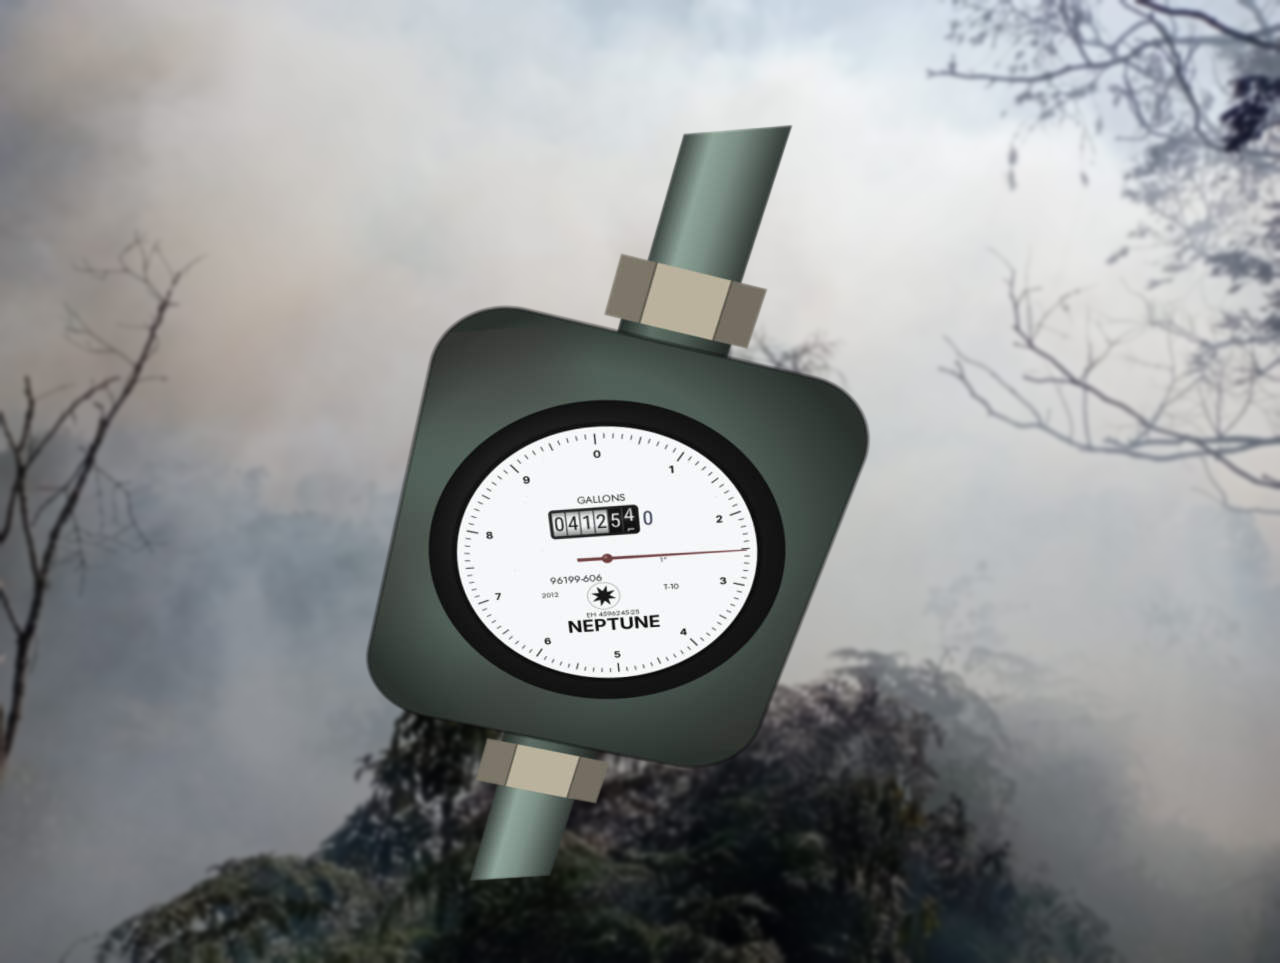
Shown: 412542.5
